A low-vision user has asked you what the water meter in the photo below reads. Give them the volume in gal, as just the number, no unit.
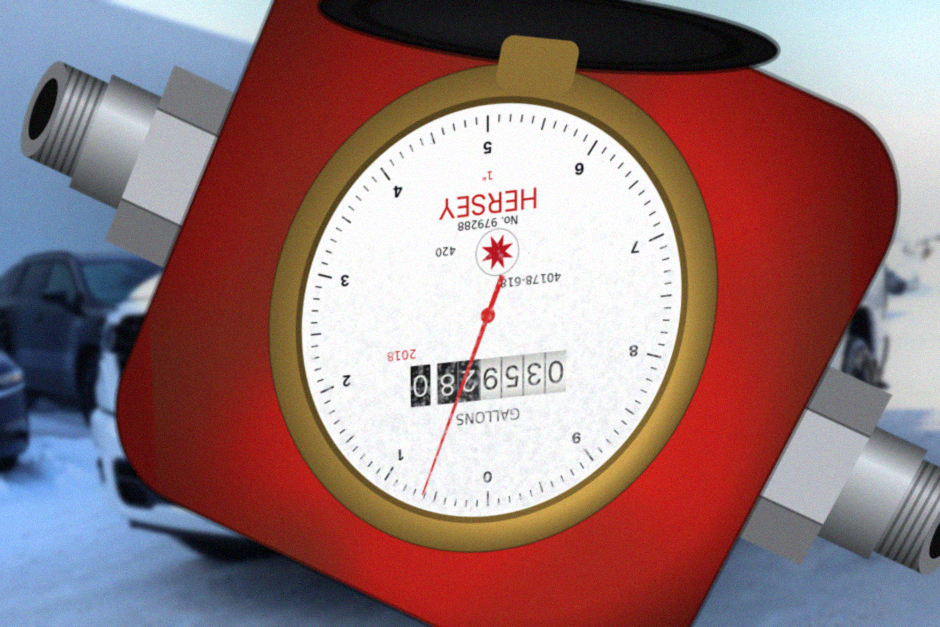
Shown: 359280.6
